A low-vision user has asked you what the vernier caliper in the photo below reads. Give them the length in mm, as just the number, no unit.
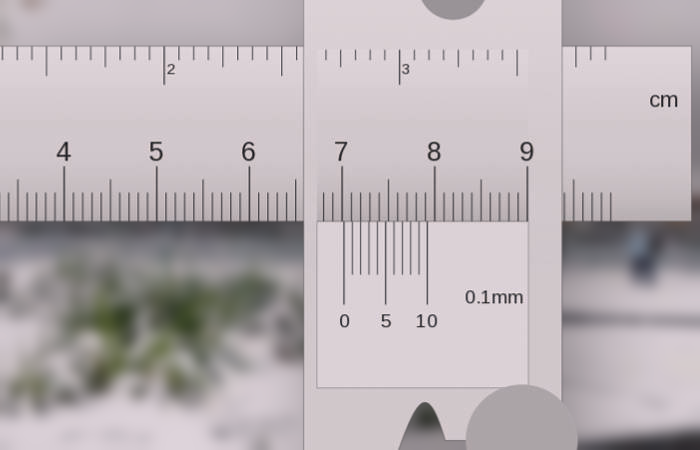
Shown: 70.2
